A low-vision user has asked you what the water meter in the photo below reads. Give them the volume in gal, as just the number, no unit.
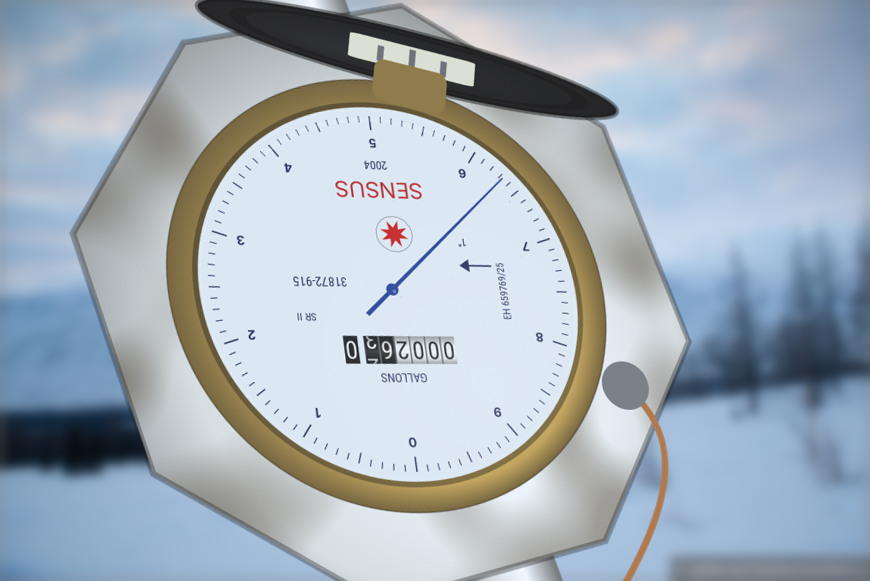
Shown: 2626.3
